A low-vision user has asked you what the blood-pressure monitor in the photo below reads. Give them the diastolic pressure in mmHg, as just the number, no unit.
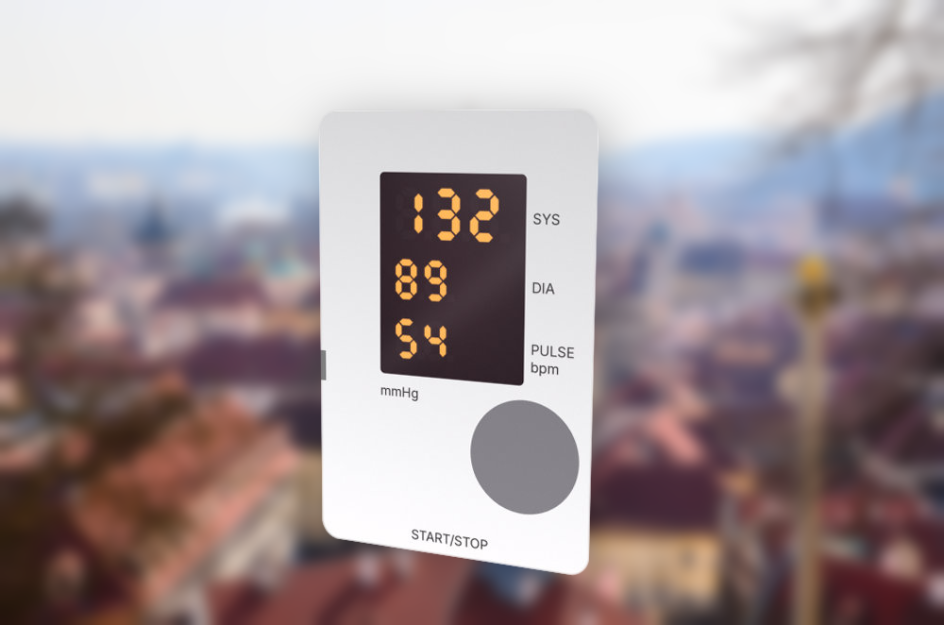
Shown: 89
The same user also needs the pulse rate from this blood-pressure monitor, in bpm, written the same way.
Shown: 54
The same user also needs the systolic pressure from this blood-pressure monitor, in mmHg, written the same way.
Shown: 132
